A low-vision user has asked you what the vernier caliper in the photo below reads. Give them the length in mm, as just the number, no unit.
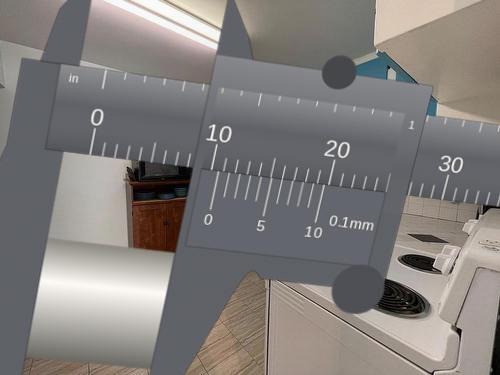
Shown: 10.6
